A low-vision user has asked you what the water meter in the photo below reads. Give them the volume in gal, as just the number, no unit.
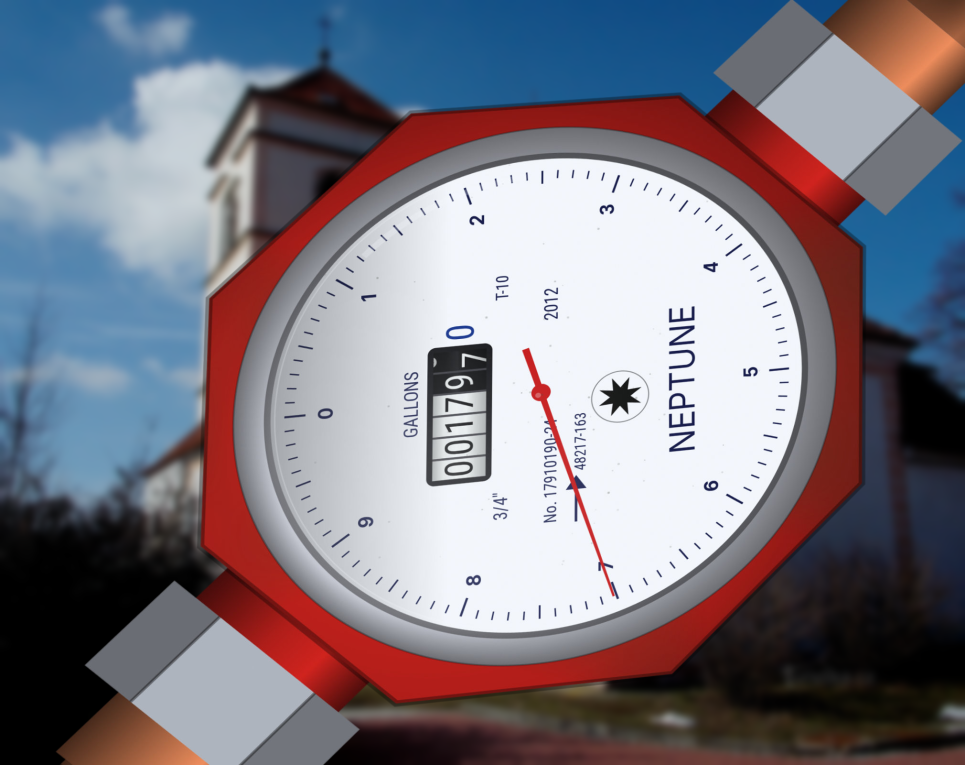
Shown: 17967.0
